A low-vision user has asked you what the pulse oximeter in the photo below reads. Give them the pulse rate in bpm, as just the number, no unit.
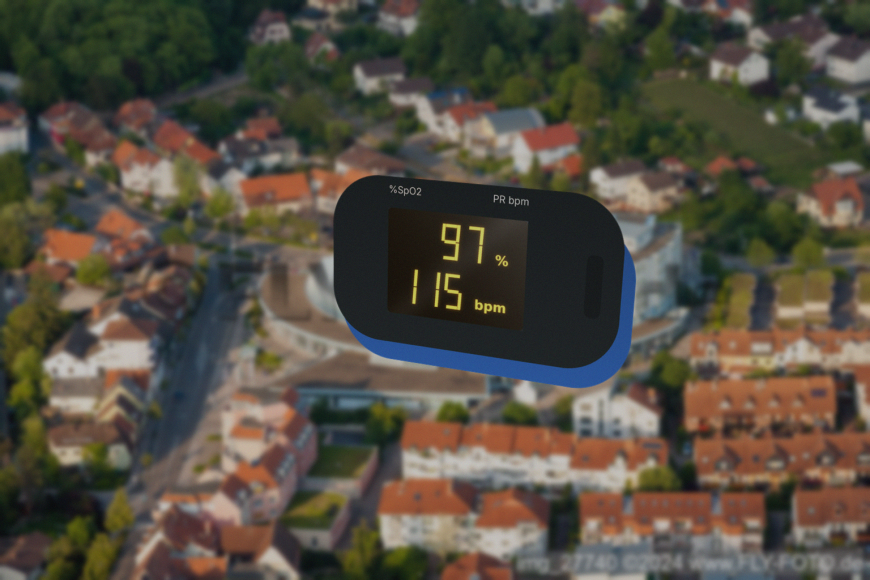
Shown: 115
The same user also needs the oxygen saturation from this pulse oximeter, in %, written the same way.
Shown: 97
